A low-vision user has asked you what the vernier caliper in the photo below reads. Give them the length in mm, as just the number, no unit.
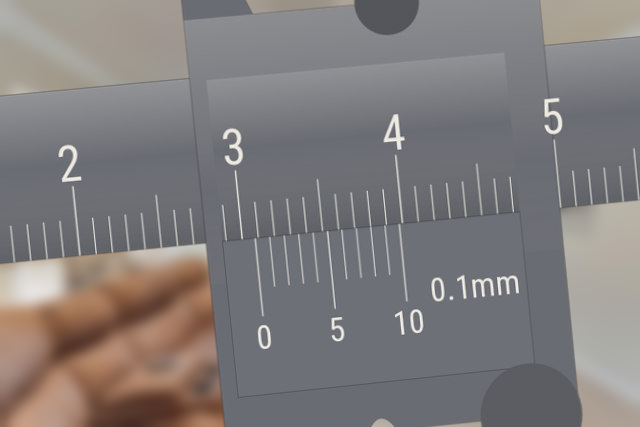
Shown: 30.8
